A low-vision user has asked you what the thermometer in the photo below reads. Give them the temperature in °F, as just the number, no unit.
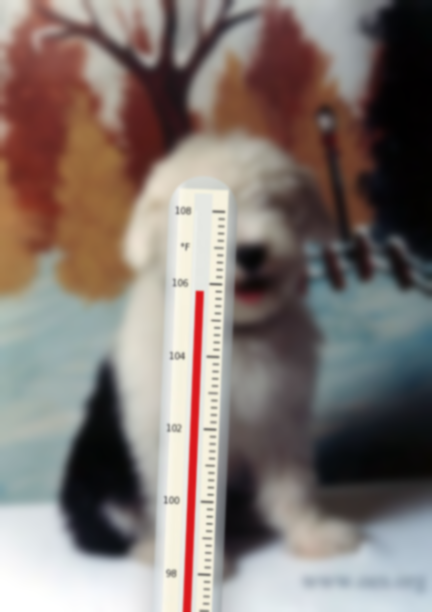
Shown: 105.8
